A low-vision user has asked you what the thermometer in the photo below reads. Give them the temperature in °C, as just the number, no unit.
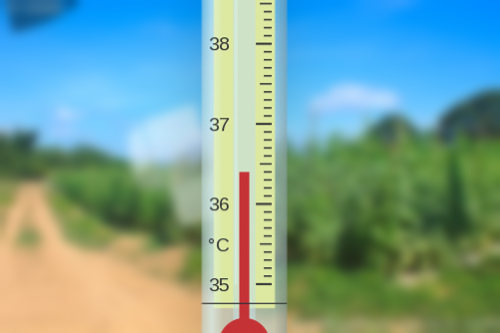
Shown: 36.4
